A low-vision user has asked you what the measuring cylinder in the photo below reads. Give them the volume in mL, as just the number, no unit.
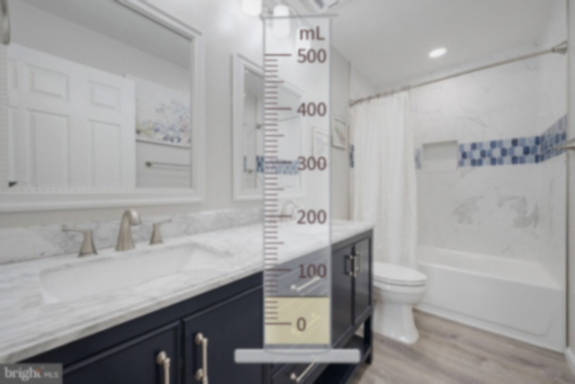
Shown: 50
